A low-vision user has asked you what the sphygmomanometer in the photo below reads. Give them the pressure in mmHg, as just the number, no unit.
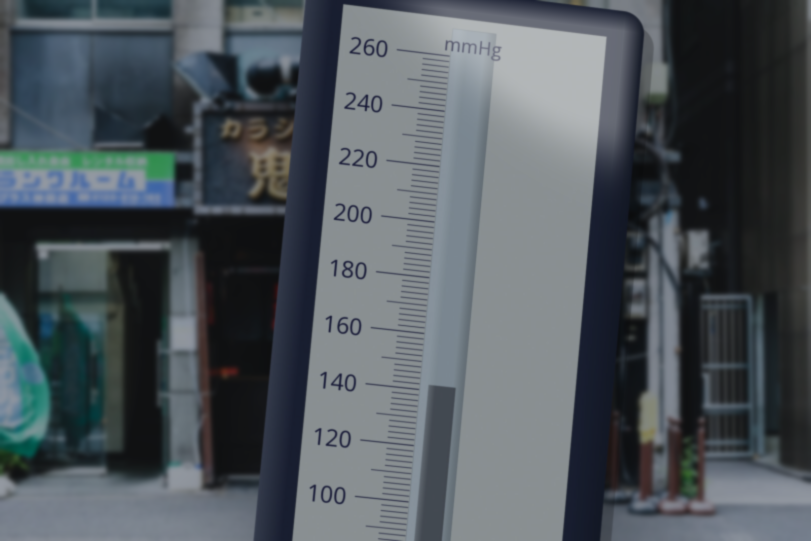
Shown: 142
